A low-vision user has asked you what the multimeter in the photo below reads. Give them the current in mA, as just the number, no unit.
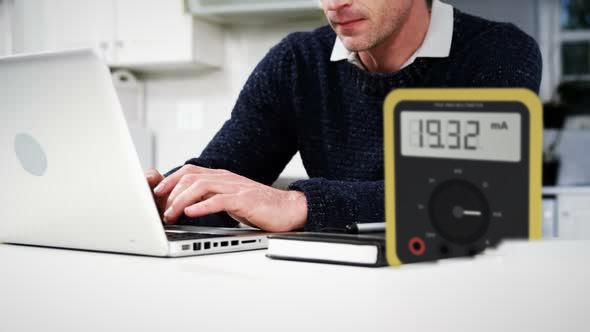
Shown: 19.32
